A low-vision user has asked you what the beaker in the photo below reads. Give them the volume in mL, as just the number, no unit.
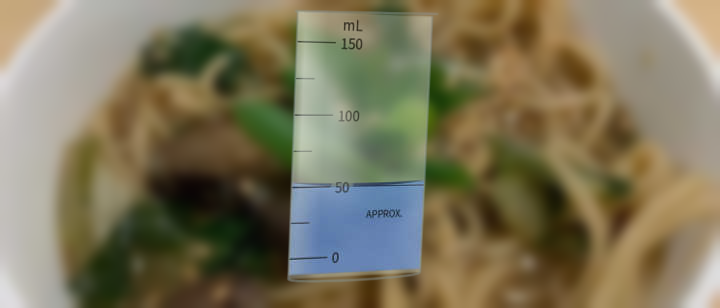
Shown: 50
